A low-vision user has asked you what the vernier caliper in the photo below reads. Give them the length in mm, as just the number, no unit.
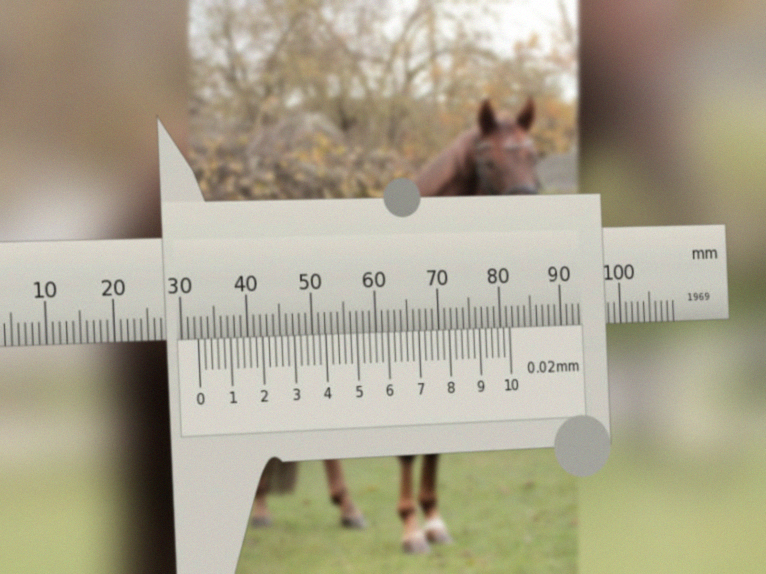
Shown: 32.5
